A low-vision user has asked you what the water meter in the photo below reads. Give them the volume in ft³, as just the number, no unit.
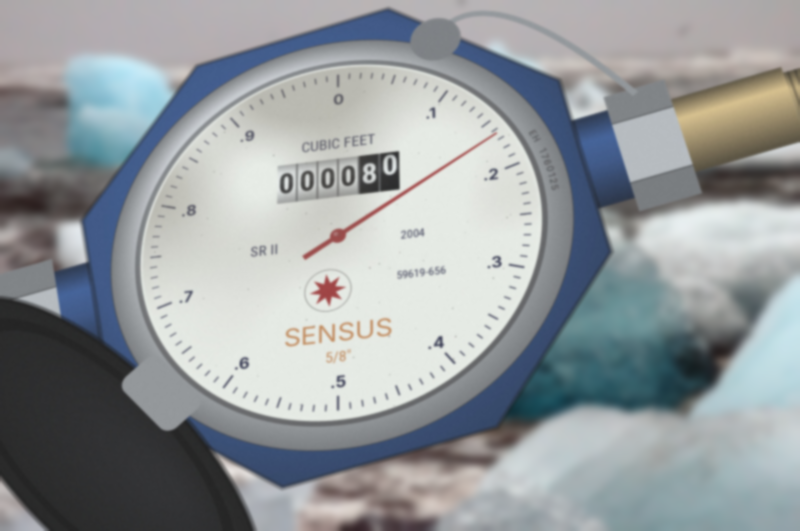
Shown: 80.16
